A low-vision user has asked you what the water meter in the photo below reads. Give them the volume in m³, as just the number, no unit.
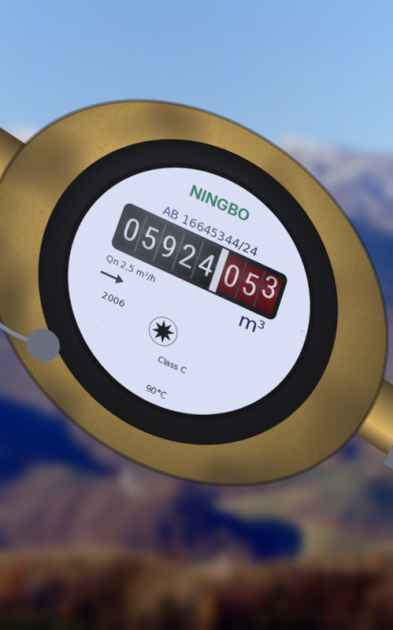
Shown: 5924.053
